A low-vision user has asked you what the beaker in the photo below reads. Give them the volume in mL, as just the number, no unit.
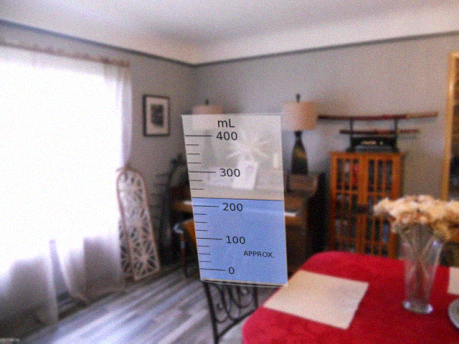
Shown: 225
